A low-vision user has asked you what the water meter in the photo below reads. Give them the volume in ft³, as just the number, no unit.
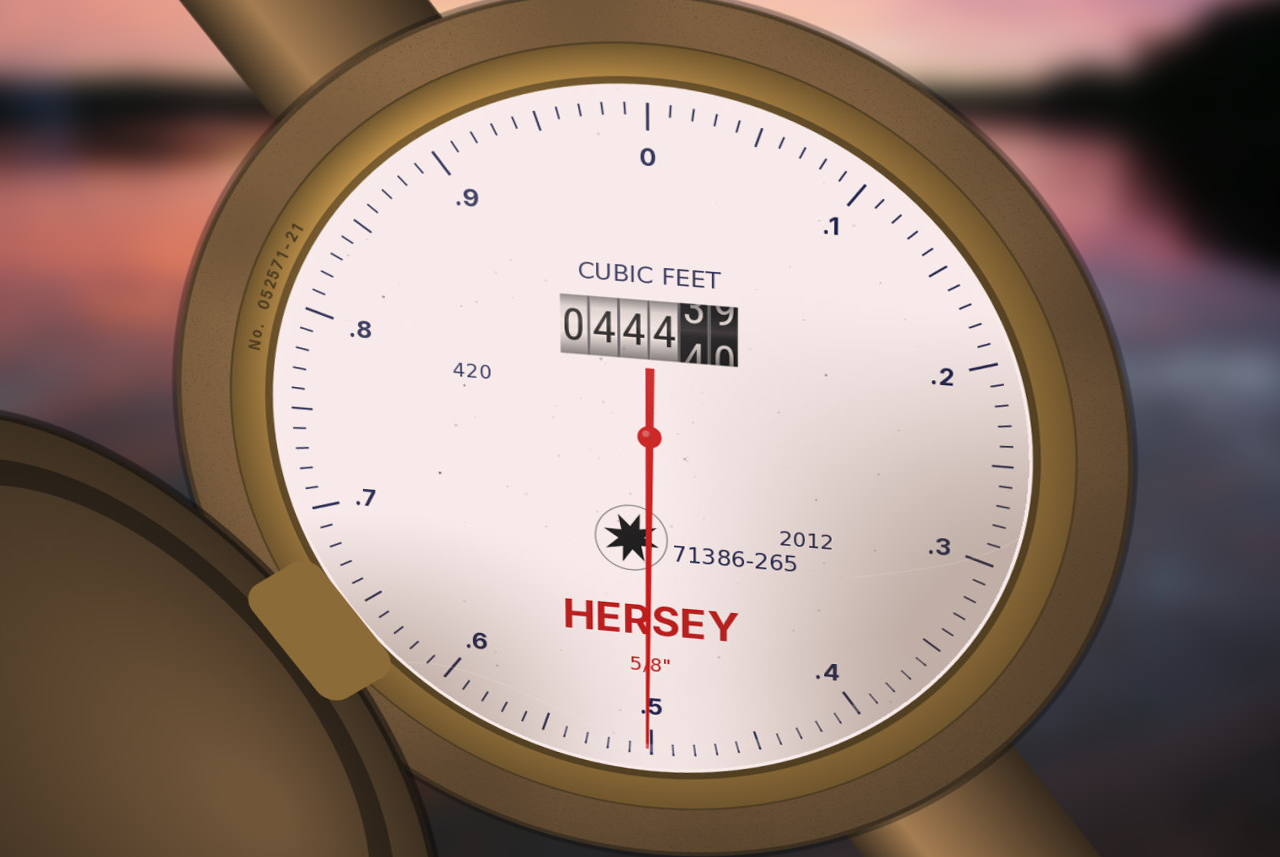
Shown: 44439.50
